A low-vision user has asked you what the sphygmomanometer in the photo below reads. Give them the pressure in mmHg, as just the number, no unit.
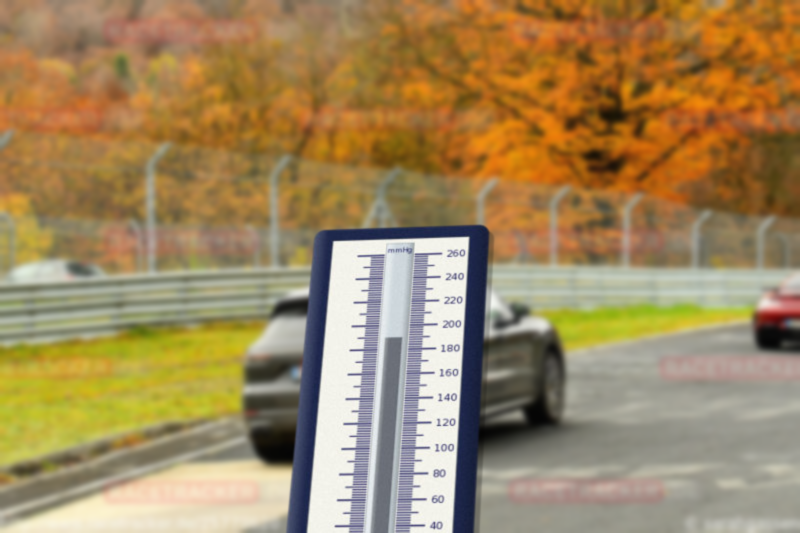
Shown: 190
